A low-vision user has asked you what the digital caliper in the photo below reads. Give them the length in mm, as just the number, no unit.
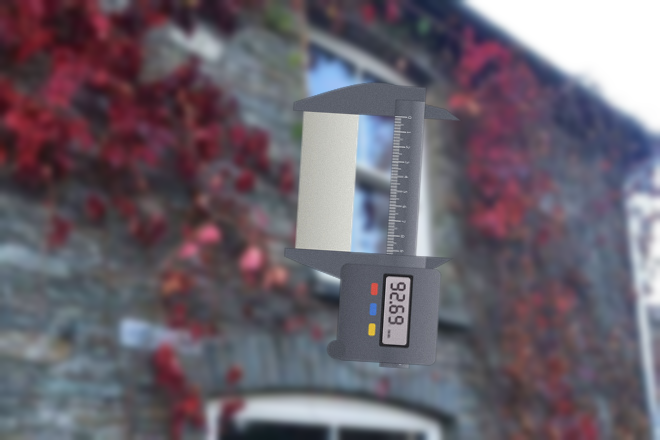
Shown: 92.69
